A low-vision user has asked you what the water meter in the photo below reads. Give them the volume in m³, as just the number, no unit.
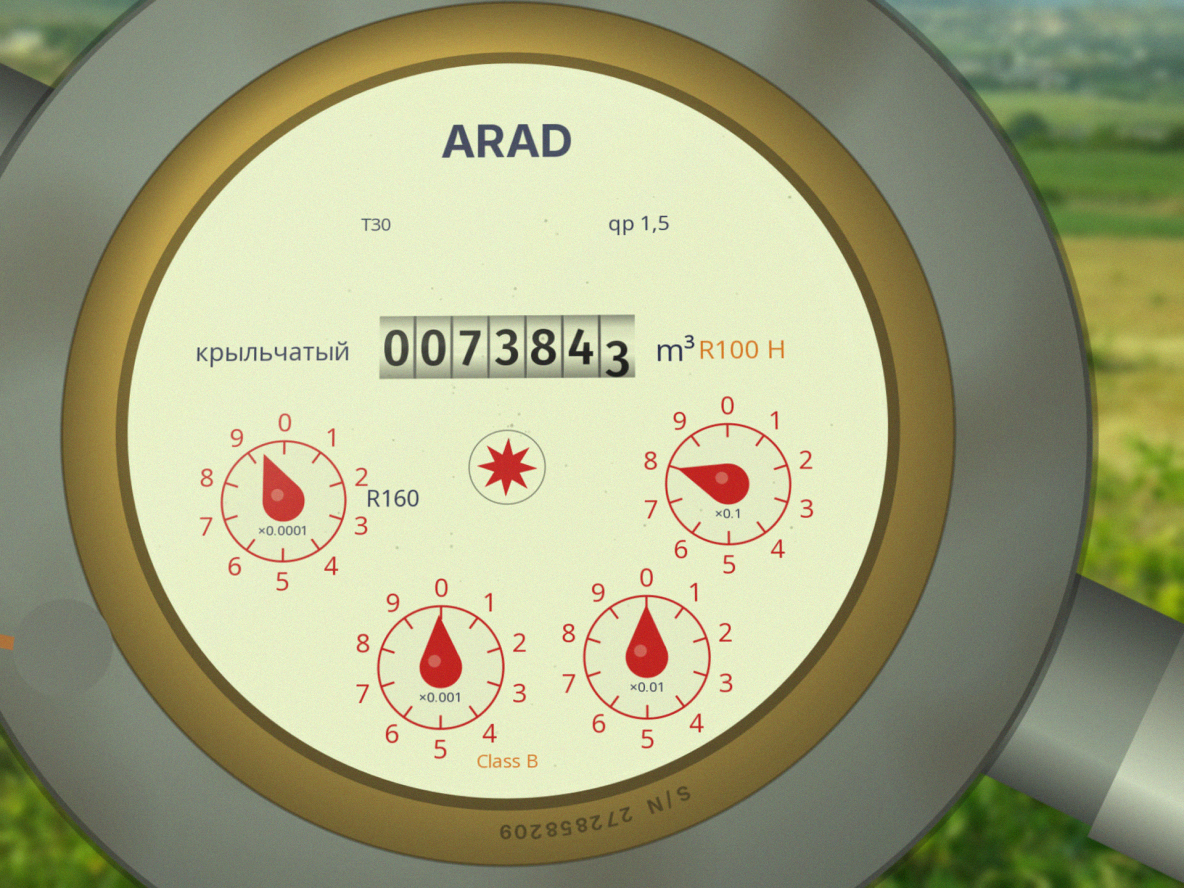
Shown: 73842.7999
